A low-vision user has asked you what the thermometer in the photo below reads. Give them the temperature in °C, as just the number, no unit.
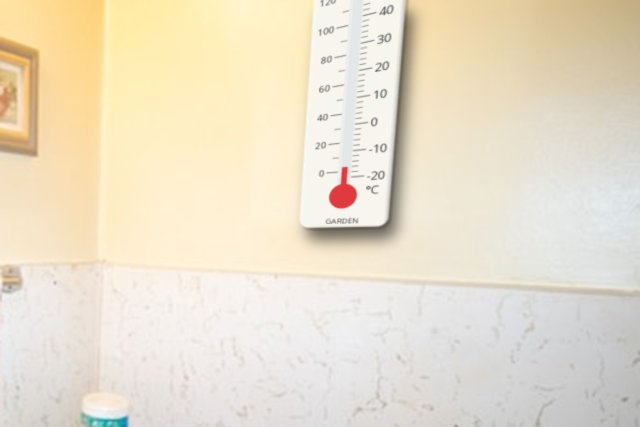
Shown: -16
